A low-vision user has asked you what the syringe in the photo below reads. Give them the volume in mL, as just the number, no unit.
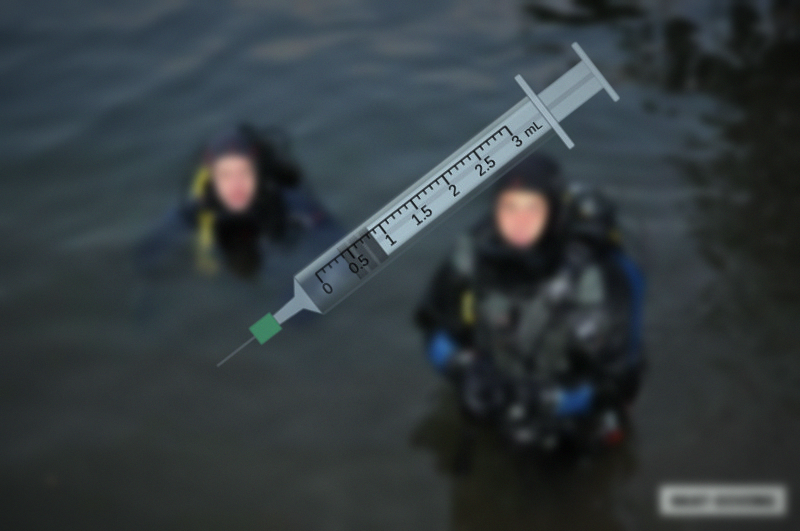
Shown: 0.4
